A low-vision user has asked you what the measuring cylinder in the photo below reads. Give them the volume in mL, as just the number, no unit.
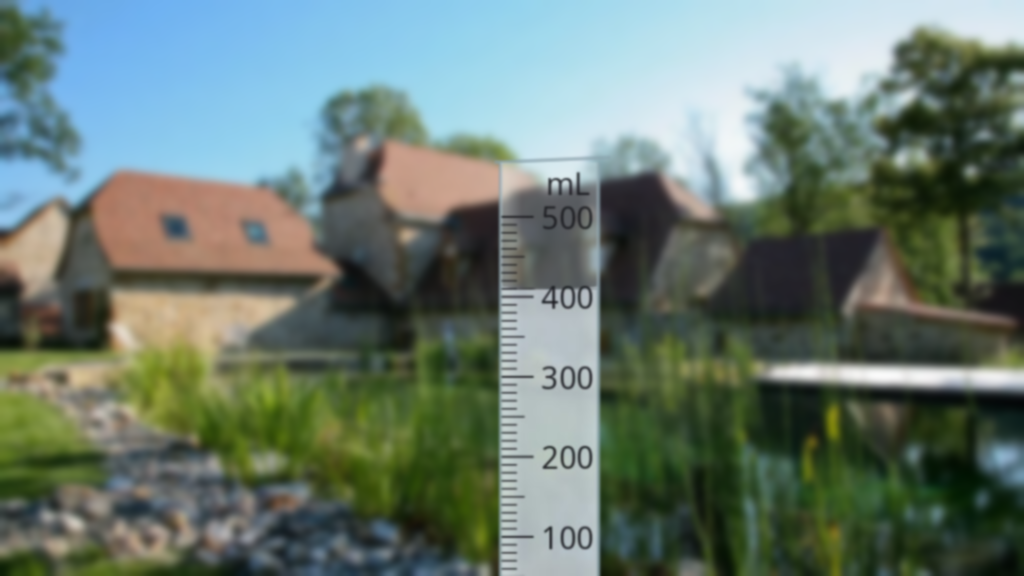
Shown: 410
